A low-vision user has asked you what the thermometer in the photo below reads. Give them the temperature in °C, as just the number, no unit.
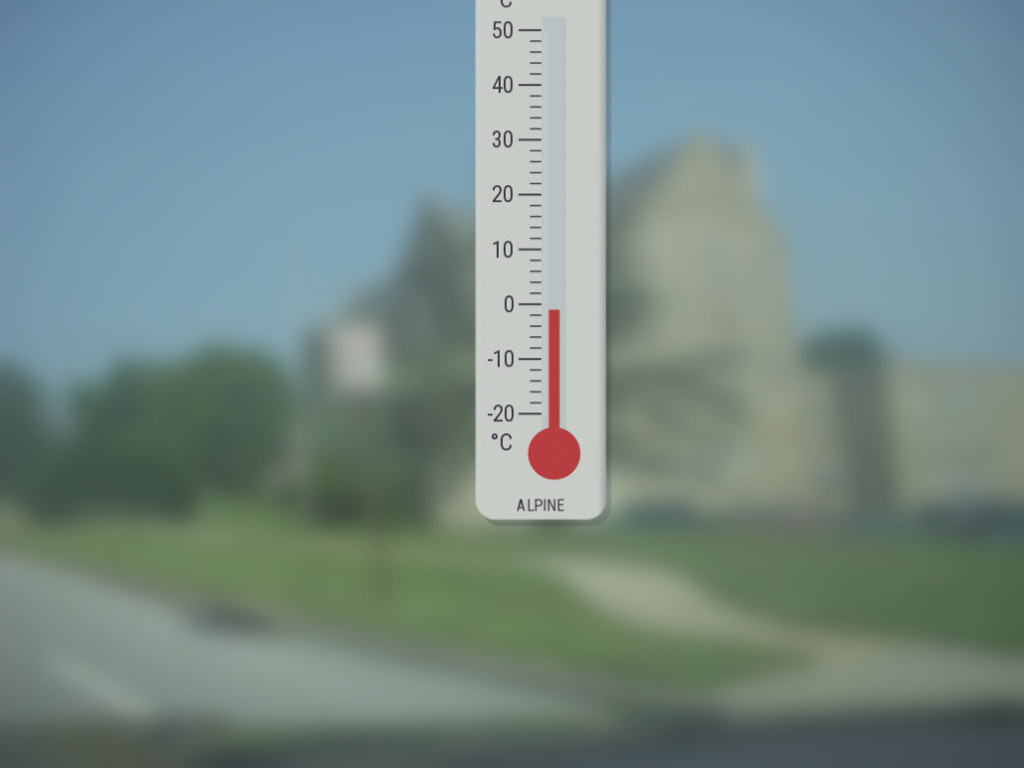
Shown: -1
